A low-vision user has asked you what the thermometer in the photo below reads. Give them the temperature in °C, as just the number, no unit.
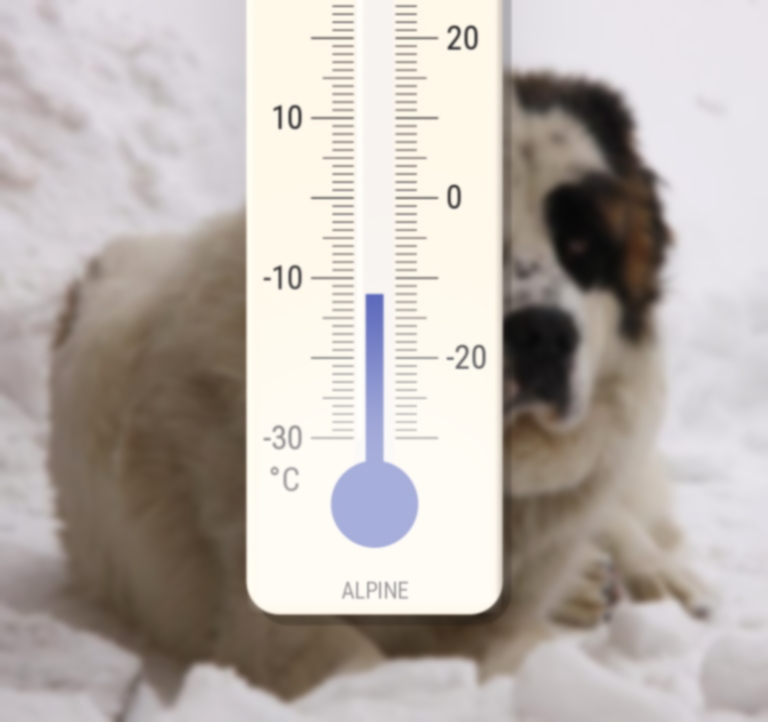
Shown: -12
